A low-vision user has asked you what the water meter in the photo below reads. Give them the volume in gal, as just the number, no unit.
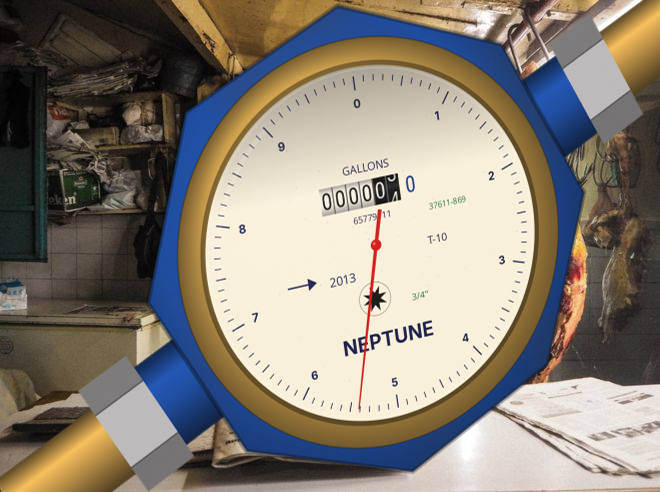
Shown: 35.4
